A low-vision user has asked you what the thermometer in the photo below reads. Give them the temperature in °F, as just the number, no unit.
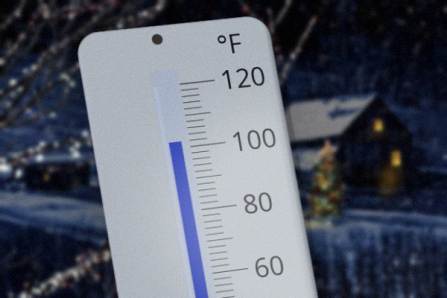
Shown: 102
